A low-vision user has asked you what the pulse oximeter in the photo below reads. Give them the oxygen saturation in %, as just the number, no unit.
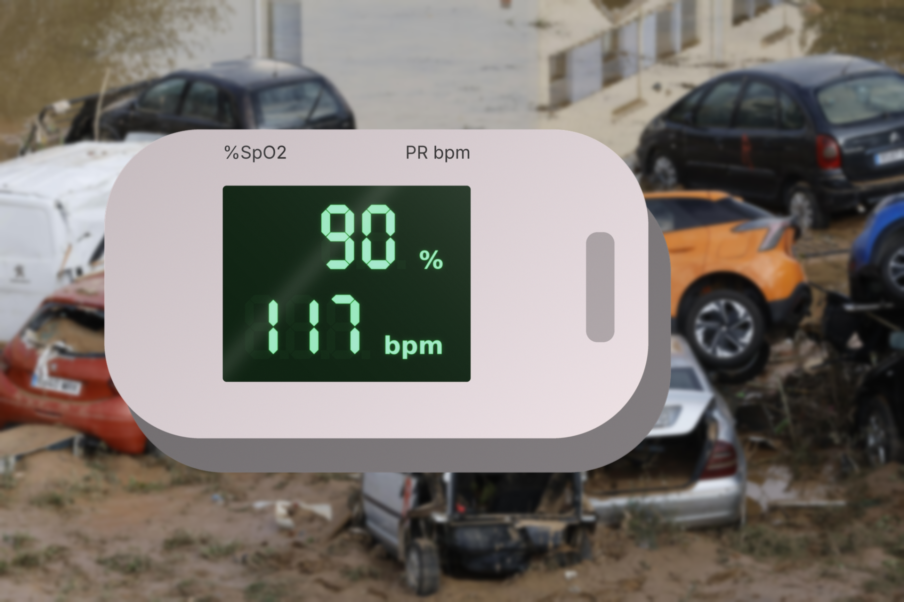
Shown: 90
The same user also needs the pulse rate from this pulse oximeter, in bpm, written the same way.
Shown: 117
